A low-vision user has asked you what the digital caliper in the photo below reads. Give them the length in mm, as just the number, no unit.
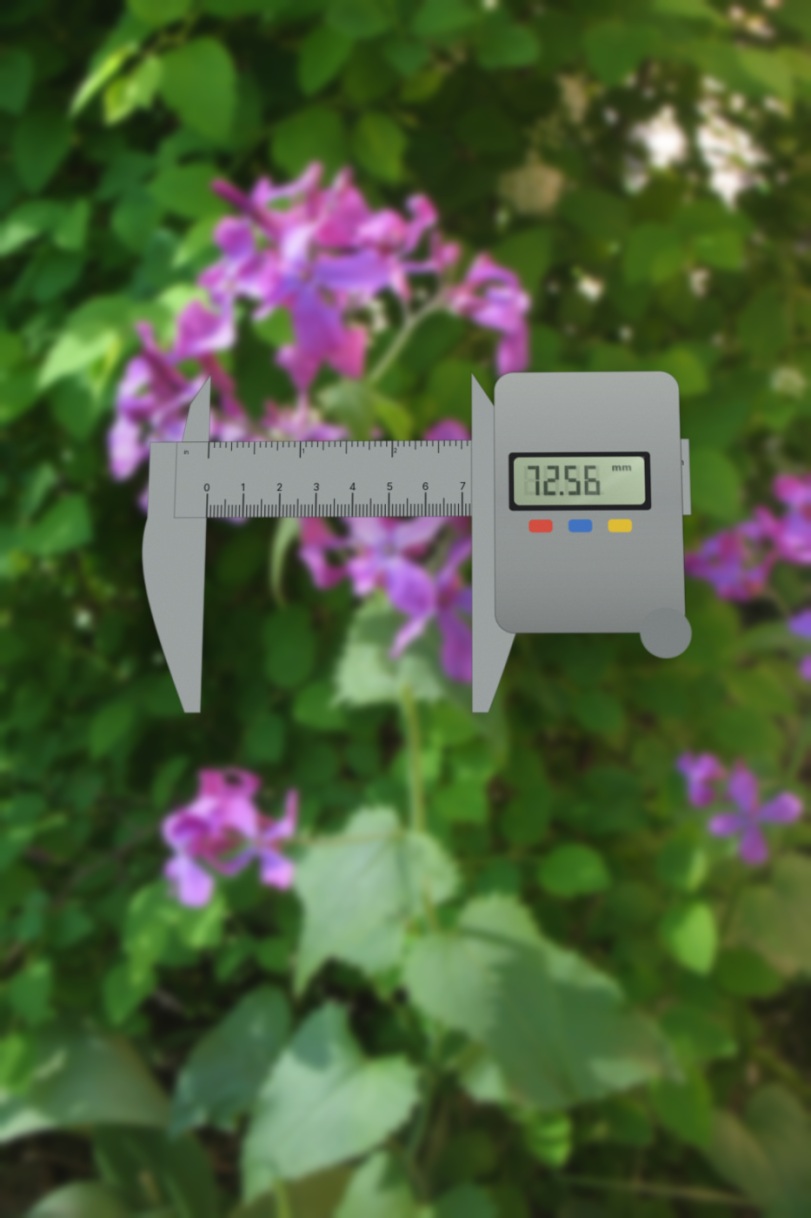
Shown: 72.56
